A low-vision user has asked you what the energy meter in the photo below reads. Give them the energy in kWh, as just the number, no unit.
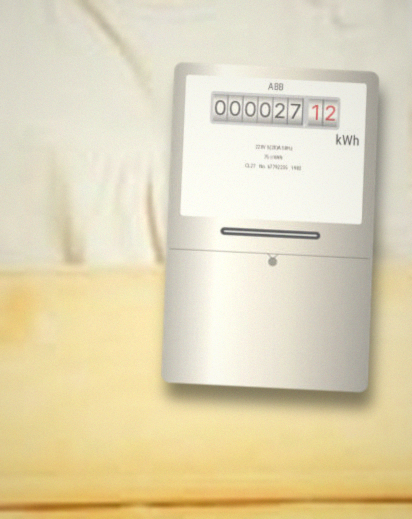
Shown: 27.12
